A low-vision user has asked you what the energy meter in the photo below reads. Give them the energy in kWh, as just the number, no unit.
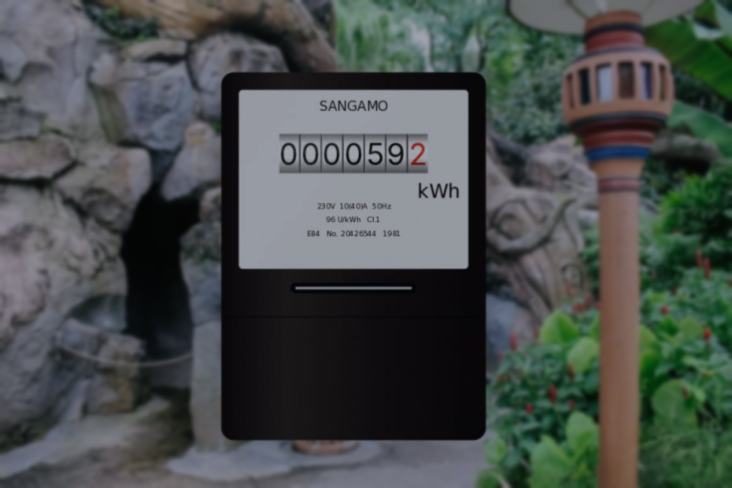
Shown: 59.2
